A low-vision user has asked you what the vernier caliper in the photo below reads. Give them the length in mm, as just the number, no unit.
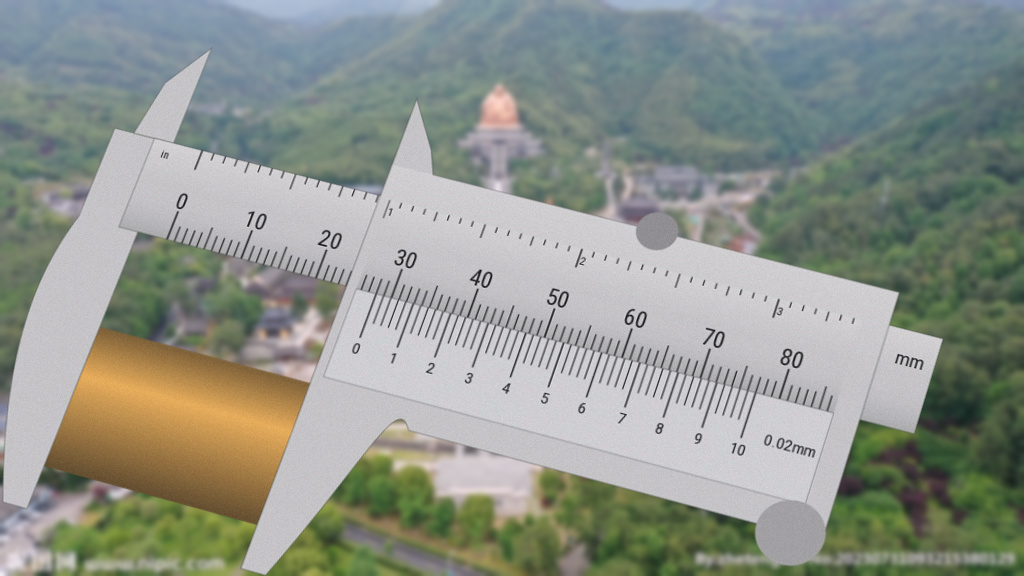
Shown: 28.0
